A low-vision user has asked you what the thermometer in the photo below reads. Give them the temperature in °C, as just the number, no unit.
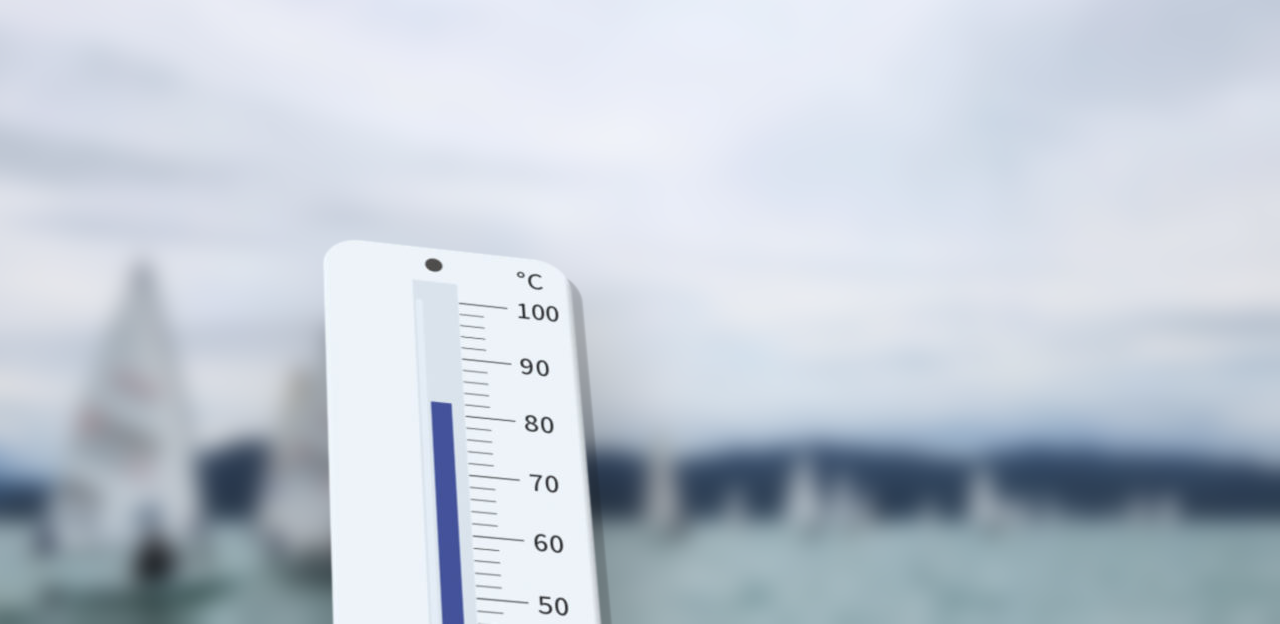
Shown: 82
